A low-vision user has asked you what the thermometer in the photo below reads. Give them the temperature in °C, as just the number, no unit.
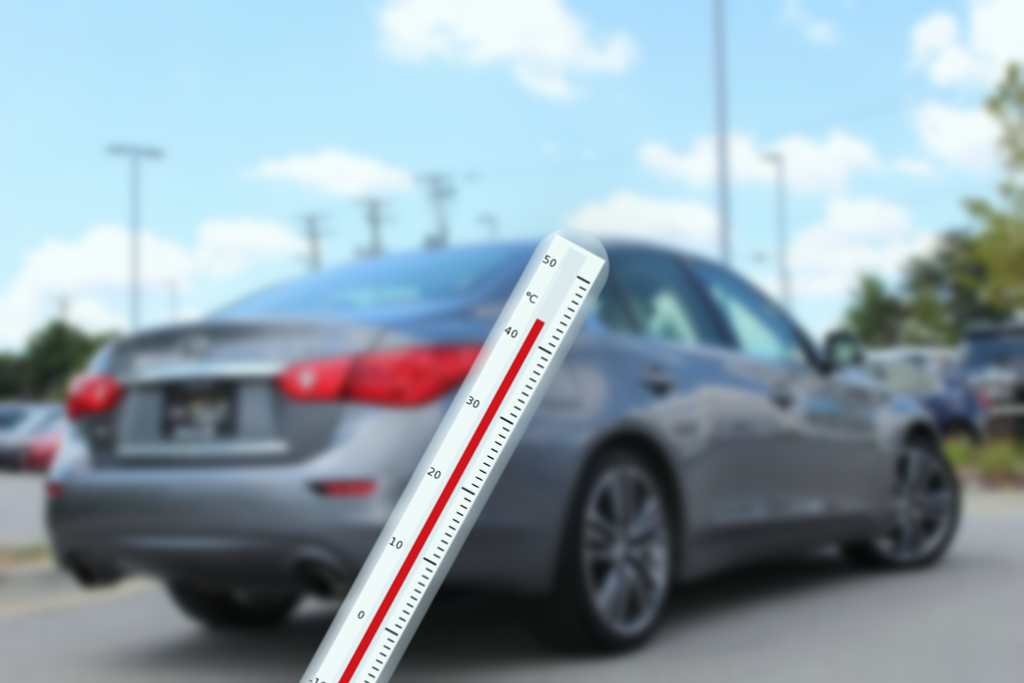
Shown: 43
